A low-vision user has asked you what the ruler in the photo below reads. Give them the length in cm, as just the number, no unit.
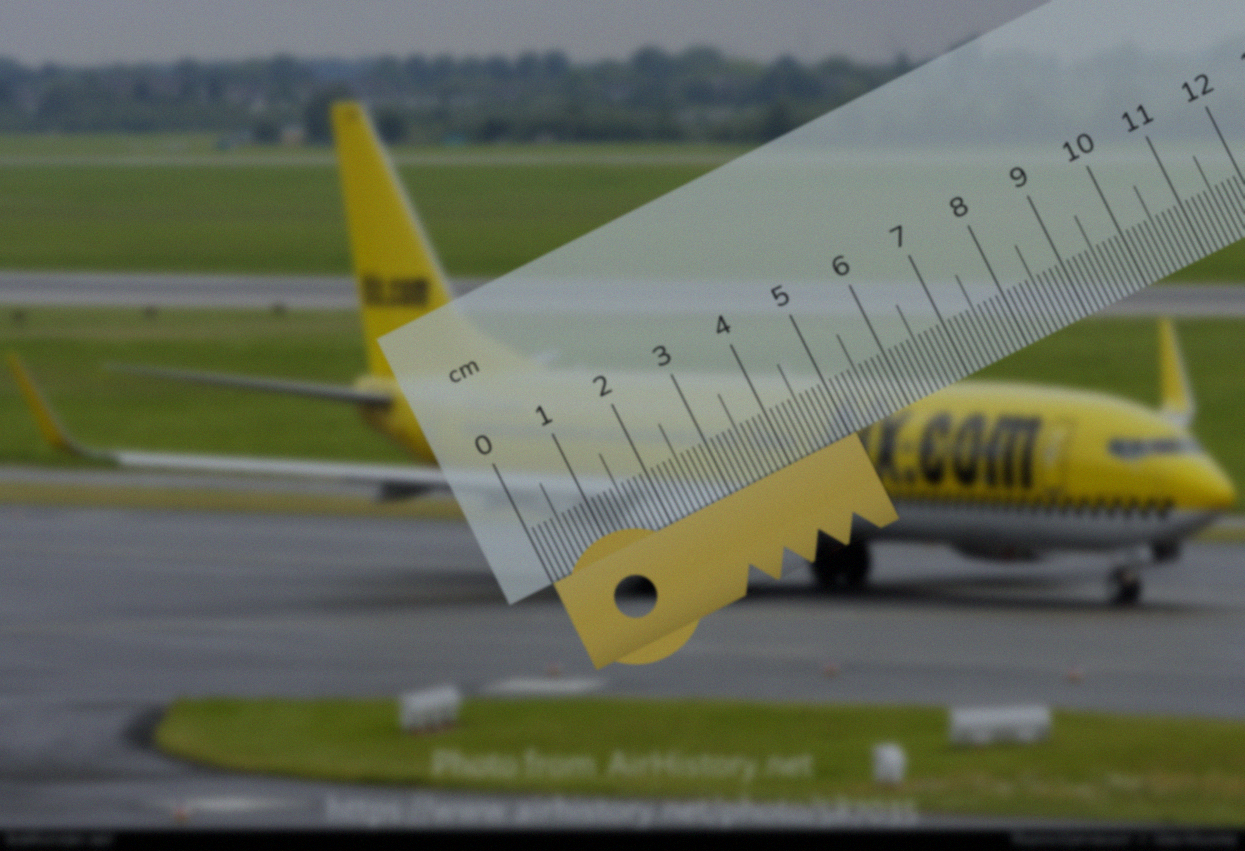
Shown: 5.1
